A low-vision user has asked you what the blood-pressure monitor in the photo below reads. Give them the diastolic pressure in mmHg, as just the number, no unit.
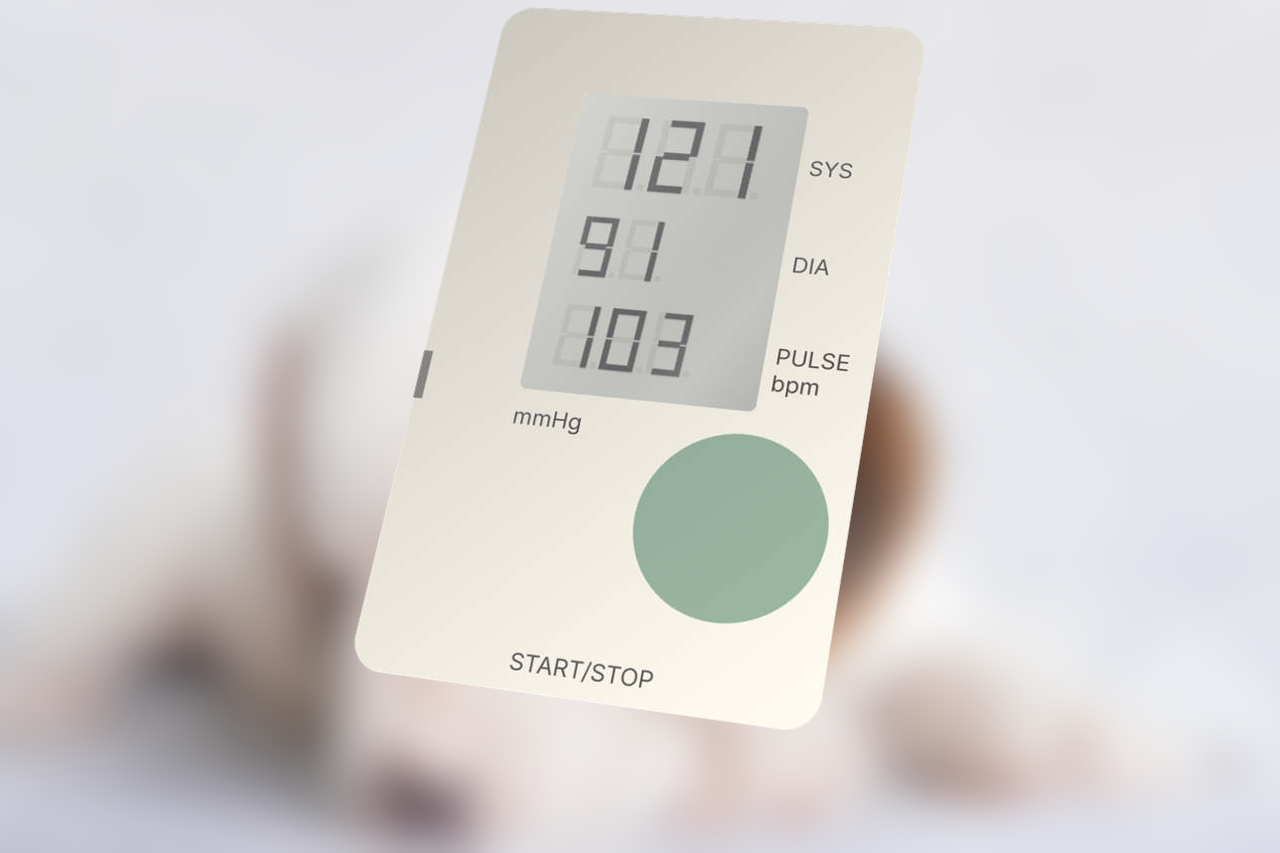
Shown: 91
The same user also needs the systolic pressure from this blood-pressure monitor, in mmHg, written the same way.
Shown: 121
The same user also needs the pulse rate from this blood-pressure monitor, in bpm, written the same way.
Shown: 103
